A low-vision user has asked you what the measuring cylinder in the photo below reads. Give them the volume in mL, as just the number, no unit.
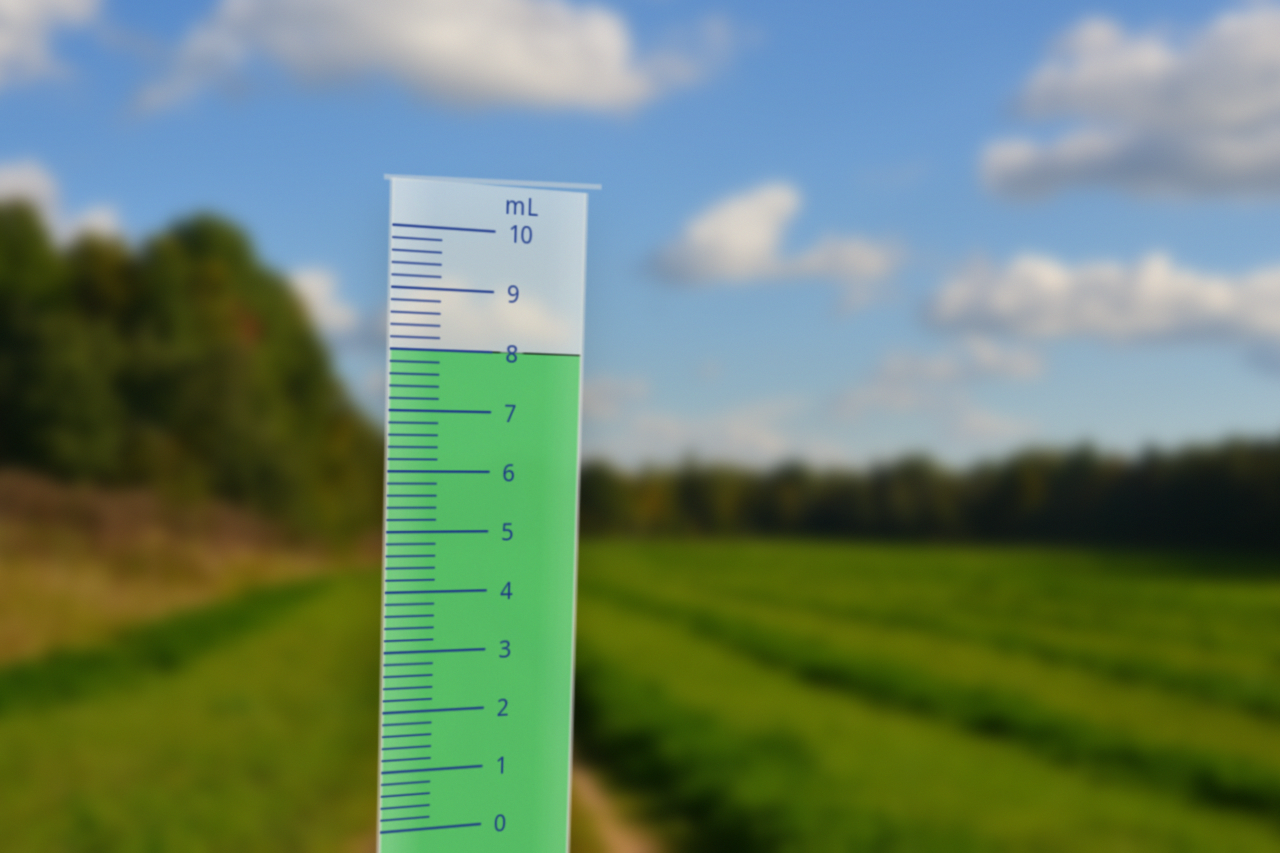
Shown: 8
